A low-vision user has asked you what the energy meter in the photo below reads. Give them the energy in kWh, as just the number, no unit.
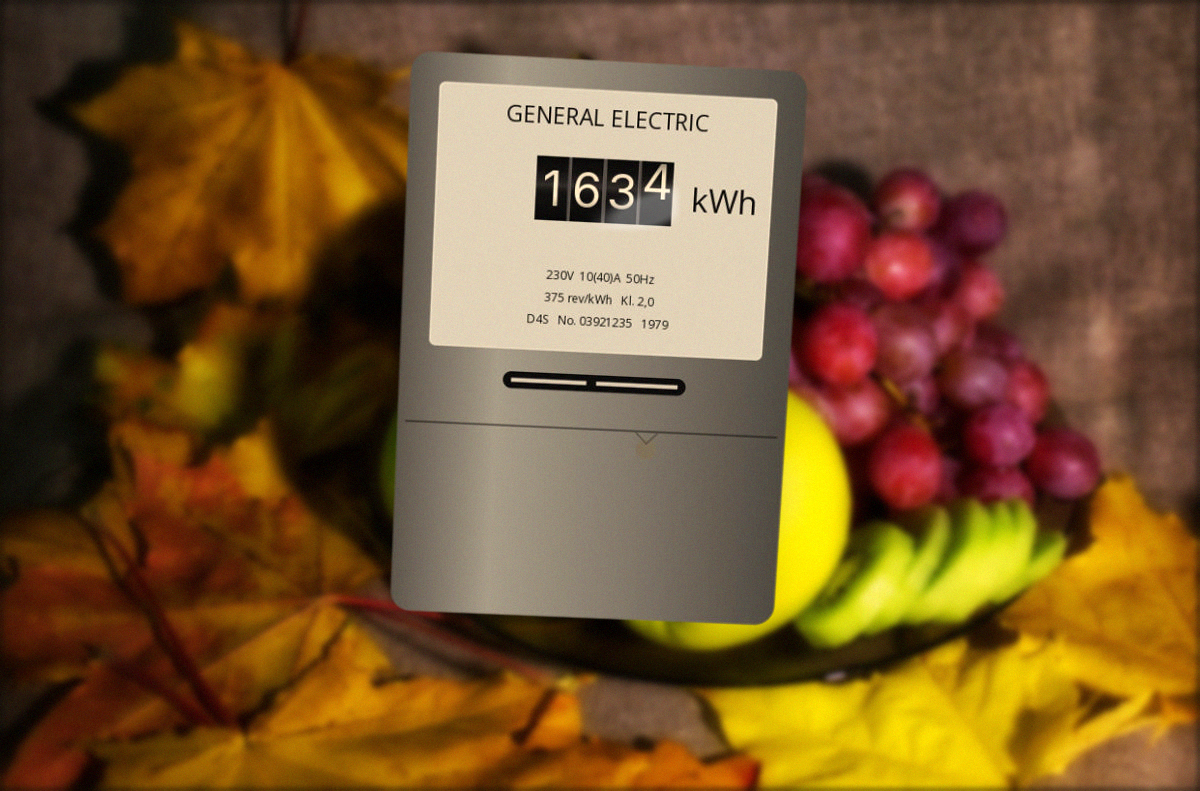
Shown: 1634
